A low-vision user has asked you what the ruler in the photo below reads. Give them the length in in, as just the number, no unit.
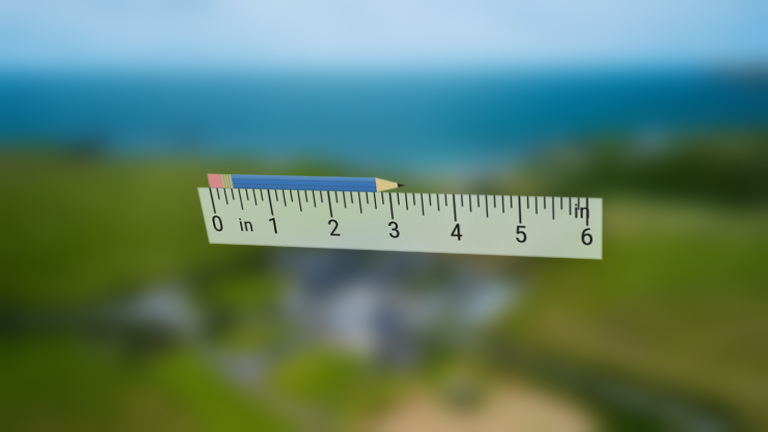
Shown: 3.25
